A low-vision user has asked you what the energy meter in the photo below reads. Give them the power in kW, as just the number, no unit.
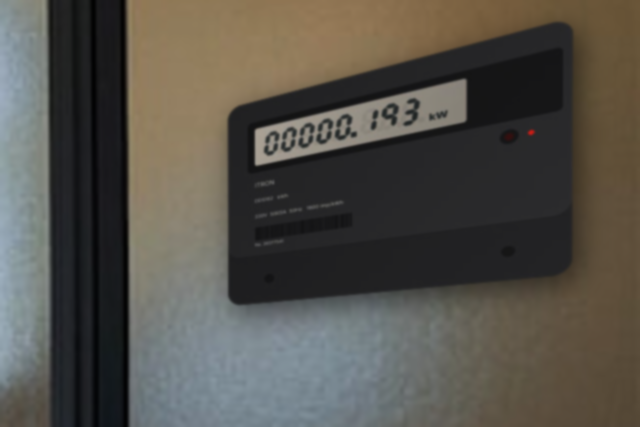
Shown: 0.193
